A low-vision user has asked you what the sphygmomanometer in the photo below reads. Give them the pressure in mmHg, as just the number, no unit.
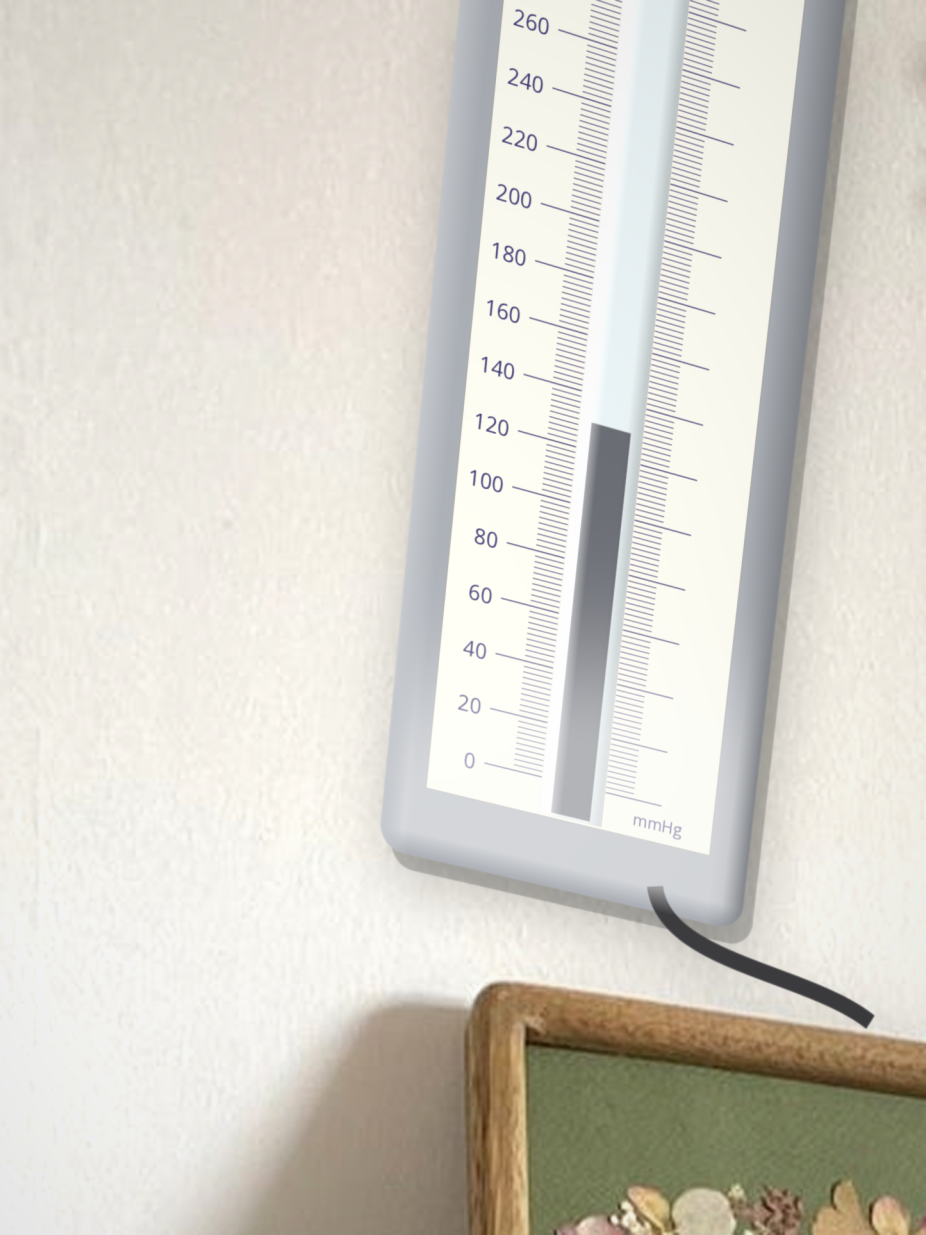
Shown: 130
